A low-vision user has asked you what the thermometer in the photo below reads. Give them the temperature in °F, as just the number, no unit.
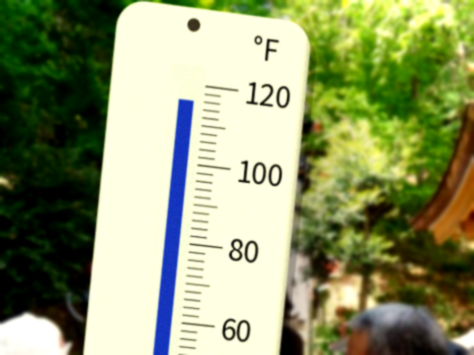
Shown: 116
